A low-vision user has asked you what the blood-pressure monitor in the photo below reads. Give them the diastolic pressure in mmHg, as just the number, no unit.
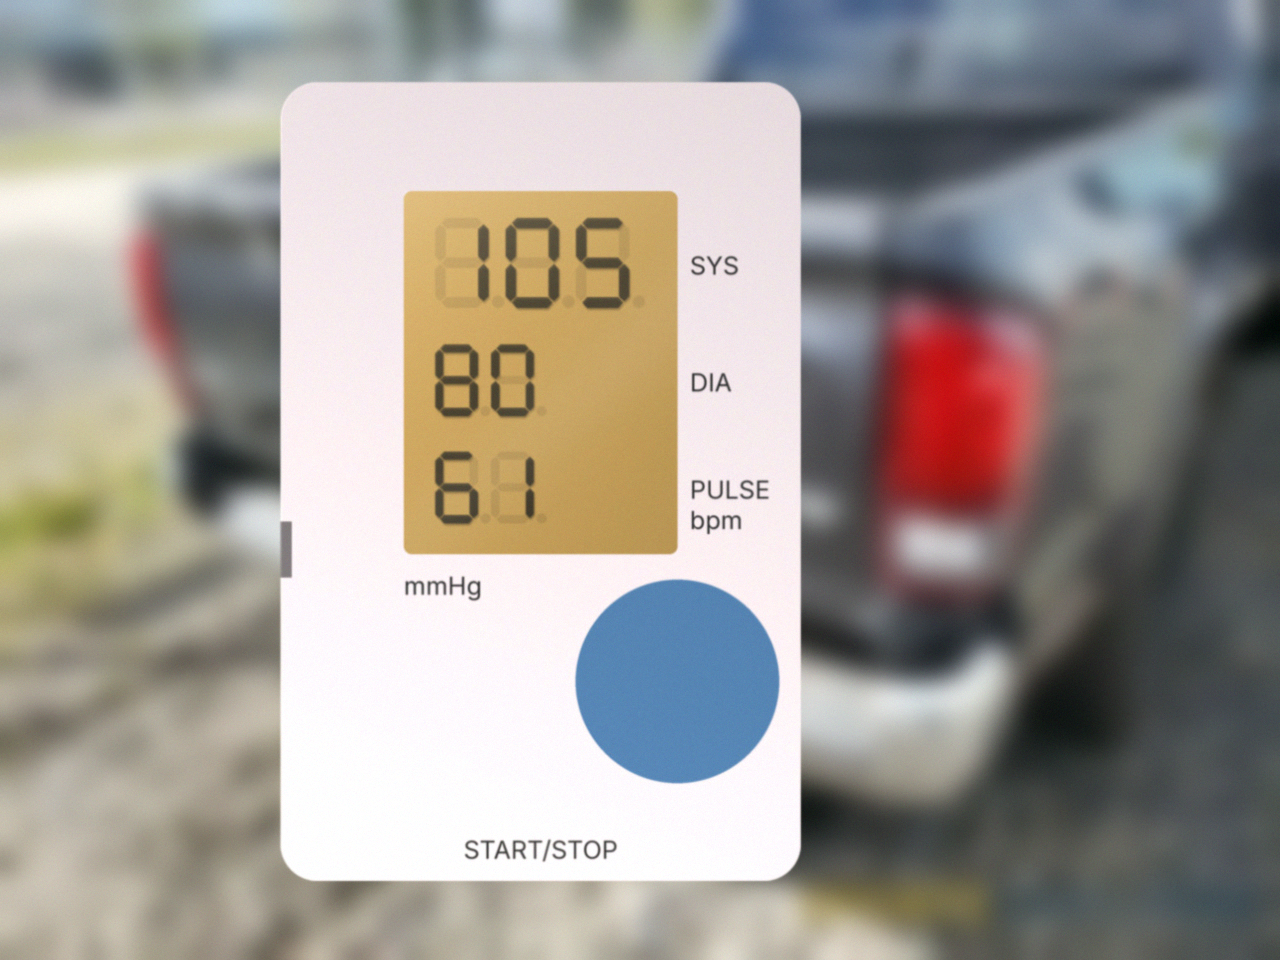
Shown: 80
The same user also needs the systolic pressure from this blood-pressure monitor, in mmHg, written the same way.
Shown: 105
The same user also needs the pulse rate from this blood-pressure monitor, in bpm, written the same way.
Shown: 61
